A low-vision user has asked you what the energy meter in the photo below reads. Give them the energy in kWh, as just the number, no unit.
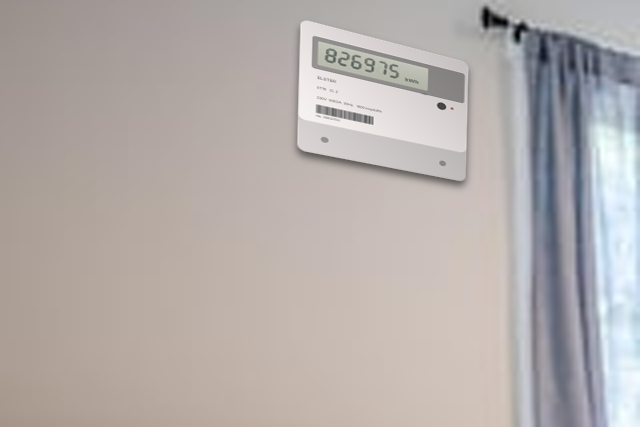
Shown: 826975
